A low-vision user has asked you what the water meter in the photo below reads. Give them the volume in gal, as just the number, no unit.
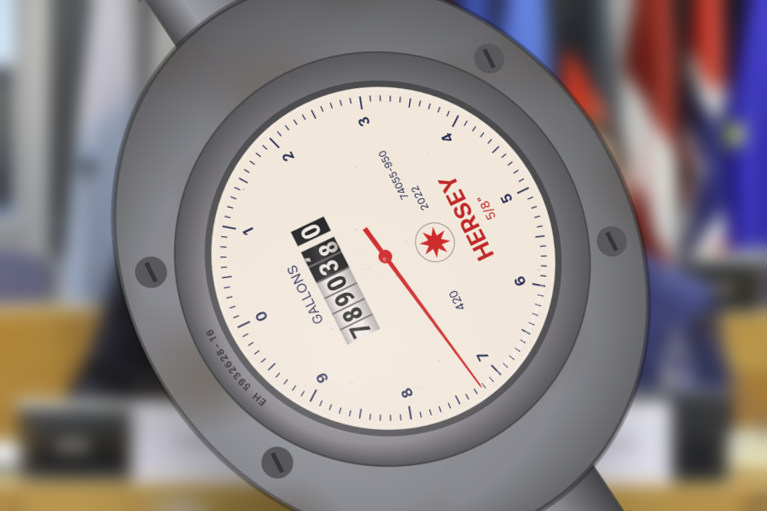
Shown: 7890377.2
